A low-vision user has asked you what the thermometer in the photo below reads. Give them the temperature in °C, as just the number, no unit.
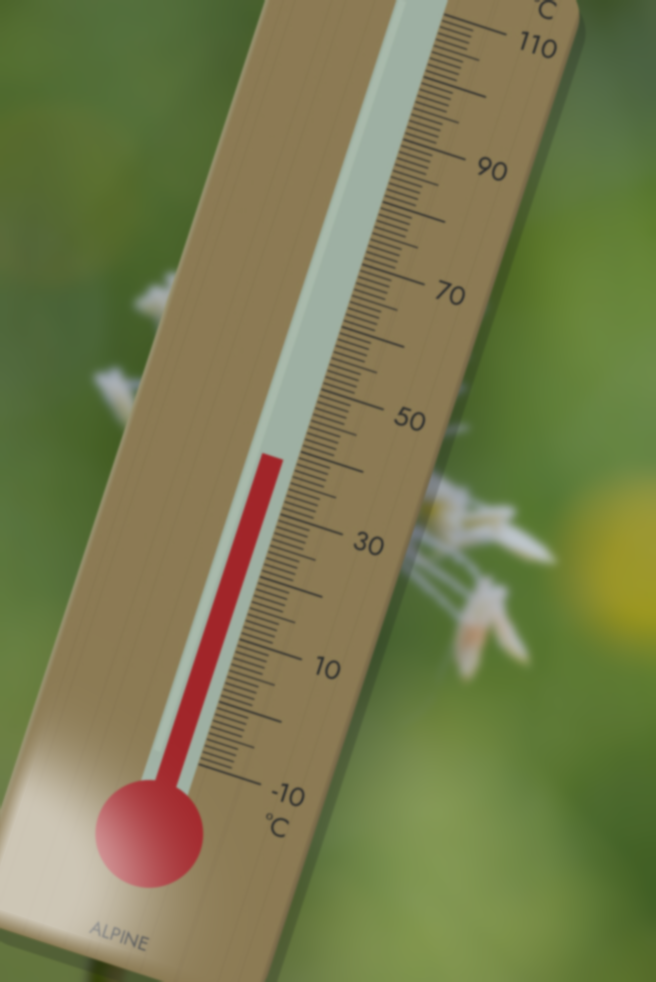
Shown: 38
